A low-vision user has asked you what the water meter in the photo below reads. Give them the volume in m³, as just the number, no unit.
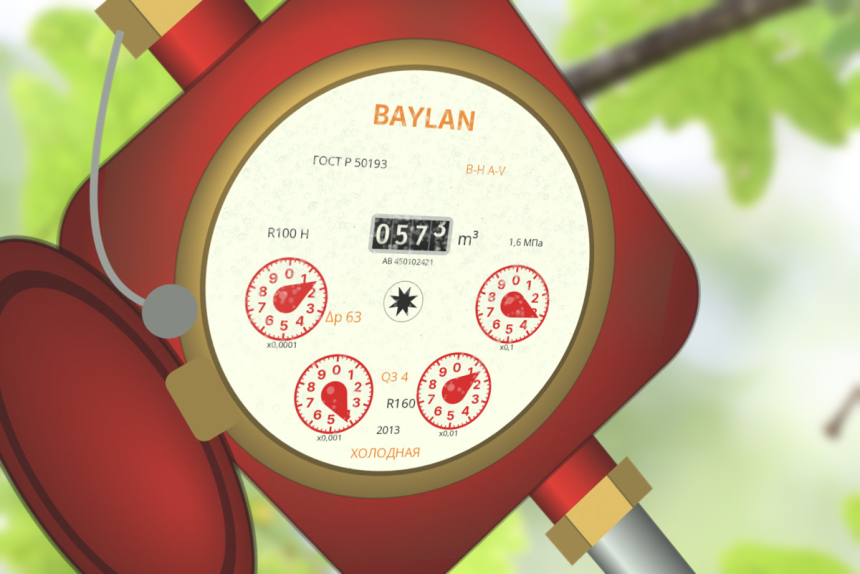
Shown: 573.3141
